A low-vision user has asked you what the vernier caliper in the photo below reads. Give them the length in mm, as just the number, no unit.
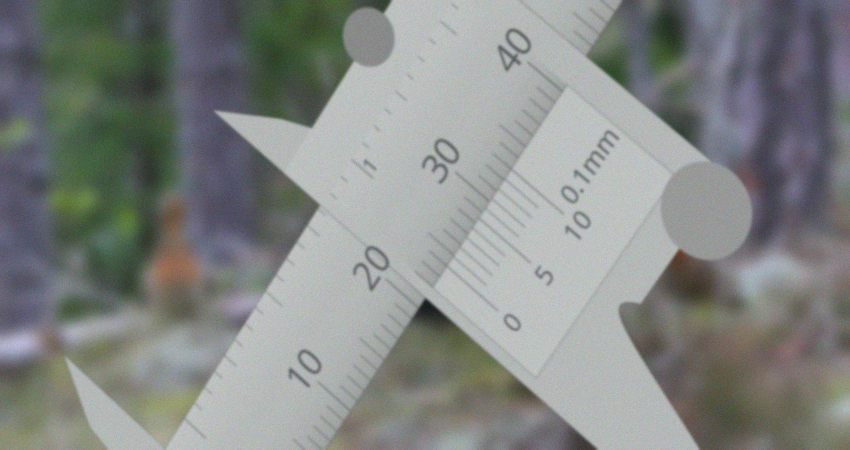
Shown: 24.0
